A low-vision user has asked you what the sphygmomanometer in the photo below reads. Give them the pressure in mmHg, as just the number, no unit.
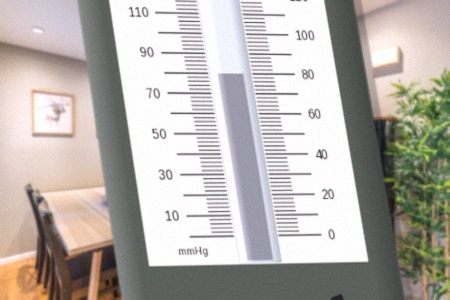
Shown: 80
